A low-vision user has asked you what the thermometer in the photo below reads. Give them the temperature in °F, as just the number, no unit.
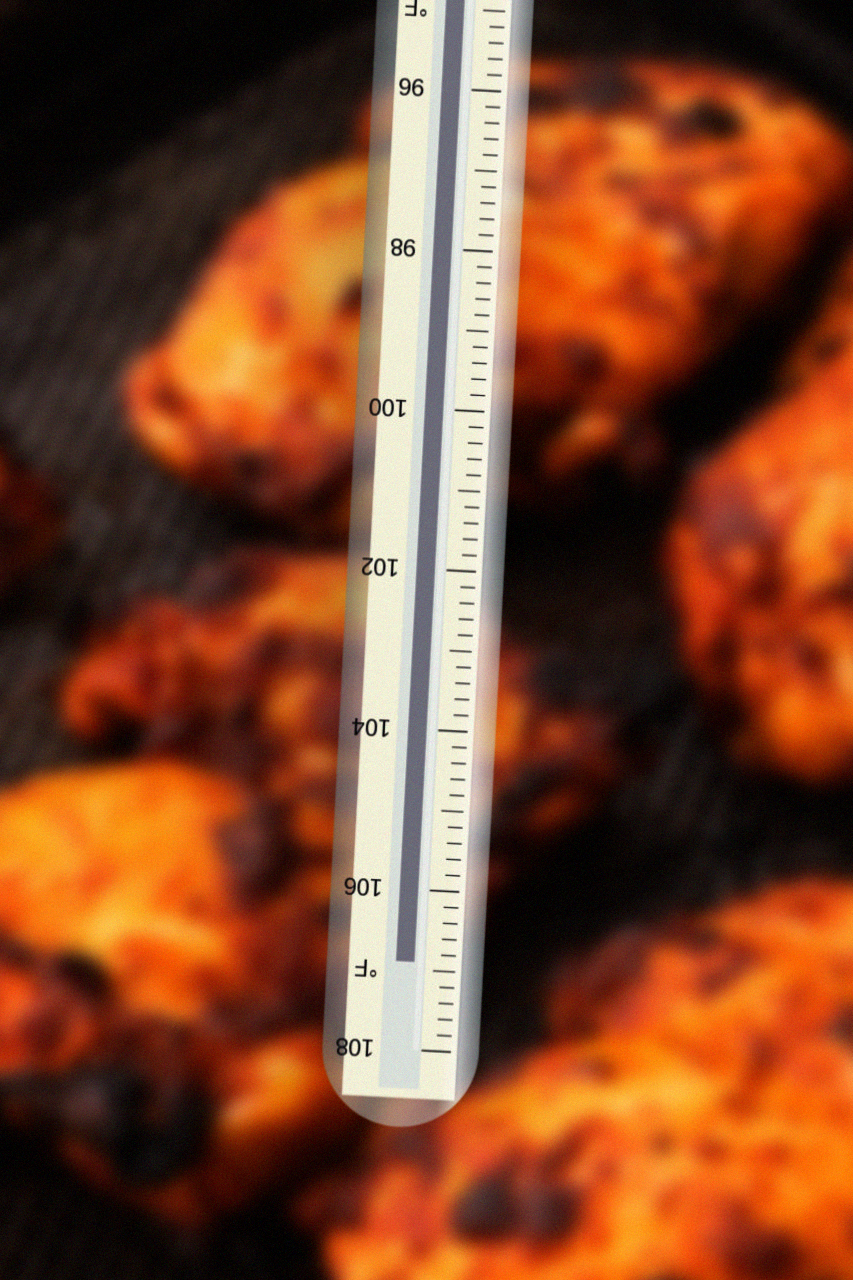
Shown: 106.9
